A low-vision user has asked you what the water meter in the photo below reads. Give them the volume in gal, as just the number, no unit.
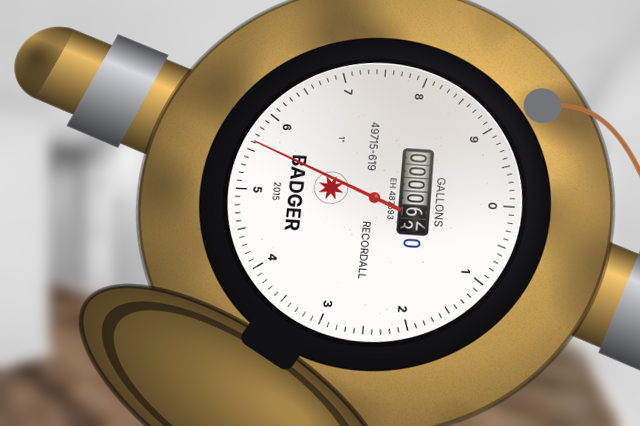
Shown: 625.6
